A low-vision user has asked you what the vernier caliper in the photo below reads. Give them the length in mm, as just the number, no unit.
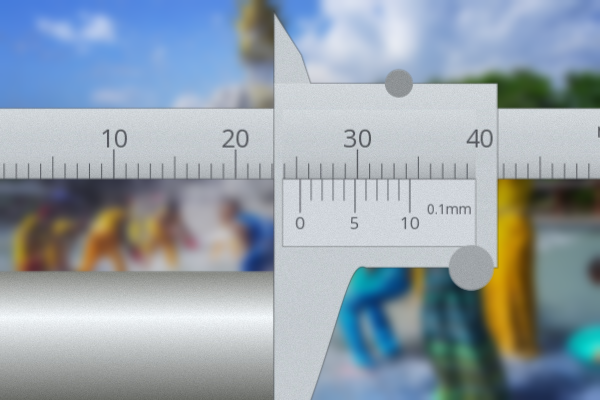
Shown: 25.3
